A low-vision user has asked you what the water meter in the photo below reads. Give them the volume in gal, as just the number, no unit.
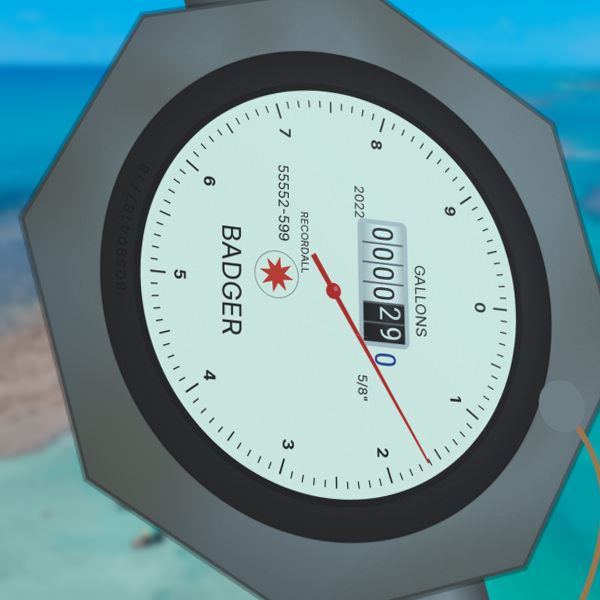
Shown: 291.6
